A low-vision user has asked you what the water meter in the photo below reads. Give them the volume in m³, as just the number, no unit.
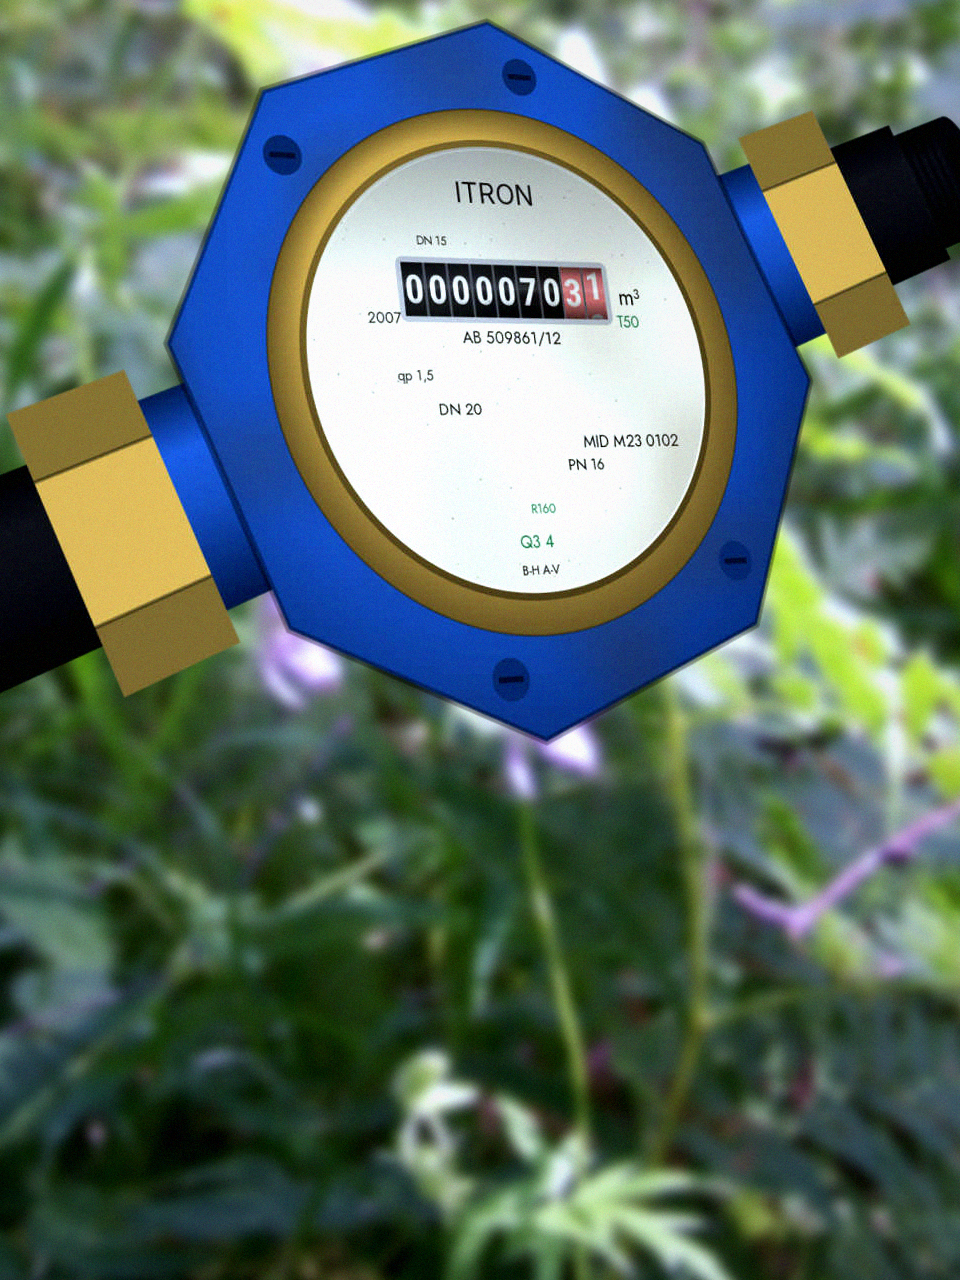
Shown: 70.31
